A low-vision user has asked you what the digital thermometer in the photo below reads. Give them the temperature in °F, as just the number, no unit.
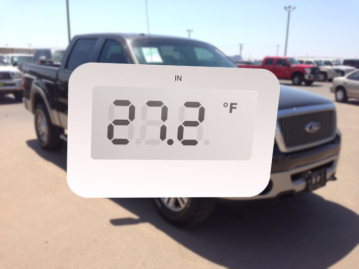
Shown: 27.2
